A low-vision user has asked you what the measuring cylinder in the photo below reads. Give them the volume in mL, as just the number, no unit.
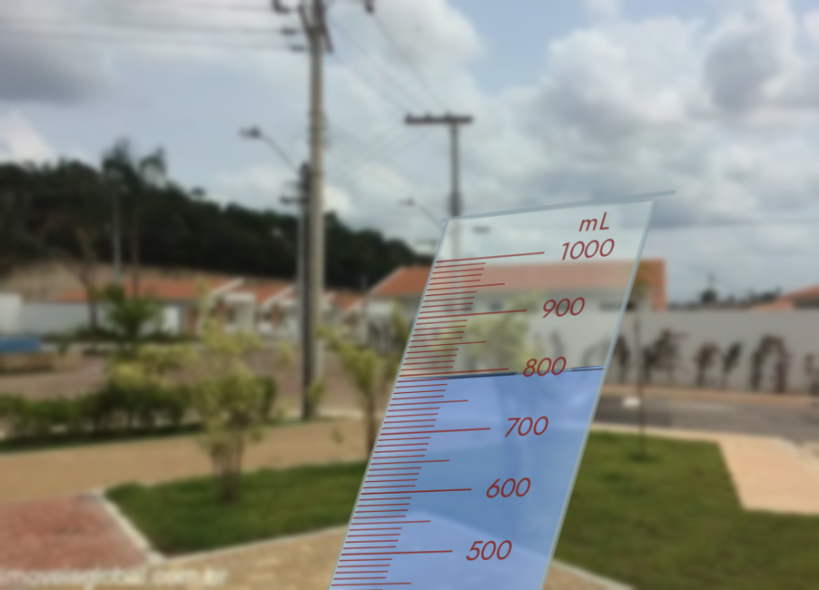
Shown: 790
